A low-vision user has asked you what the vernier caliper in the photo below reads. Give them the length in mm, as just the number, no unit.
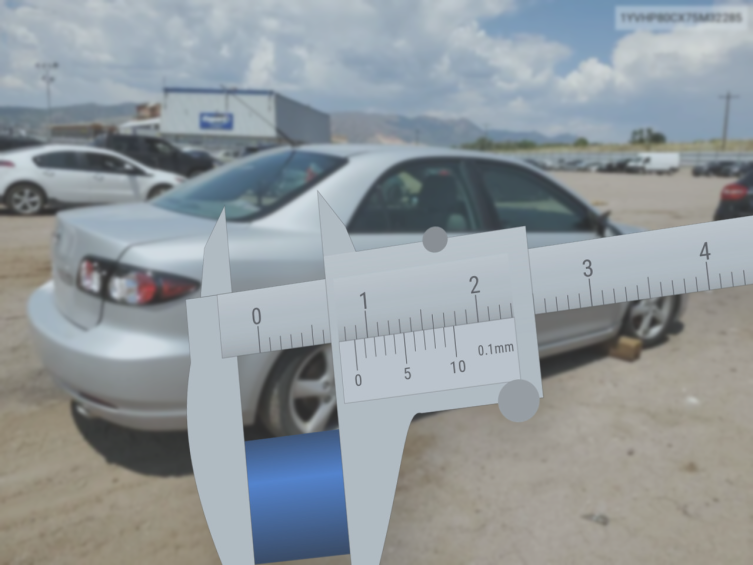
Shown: 8.8
